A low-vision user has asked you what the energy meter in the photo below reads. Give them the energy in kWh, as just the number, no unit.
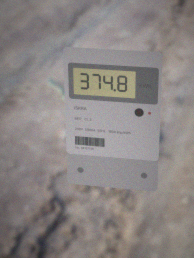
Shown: 374.8
